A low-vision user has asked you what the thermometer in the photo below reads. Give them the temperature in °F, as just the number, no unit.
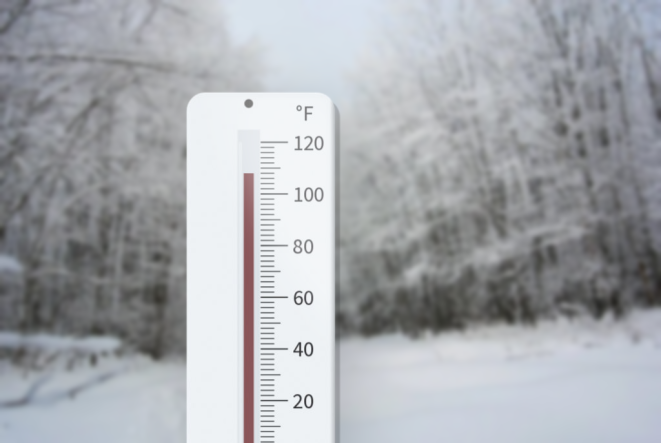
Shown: 108
